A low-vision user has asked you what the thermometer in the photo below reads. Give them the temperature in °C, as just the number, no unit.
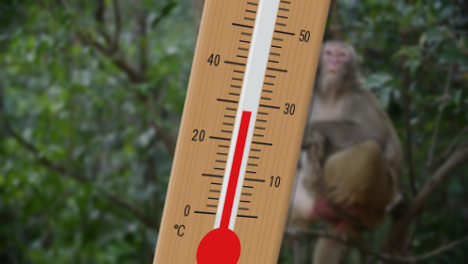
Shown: 28
